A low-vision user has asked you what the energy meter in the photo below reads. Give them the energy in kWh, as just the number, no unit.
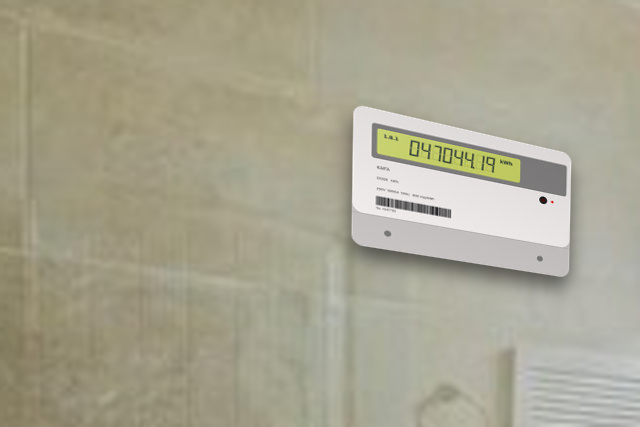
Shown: 47044.19
